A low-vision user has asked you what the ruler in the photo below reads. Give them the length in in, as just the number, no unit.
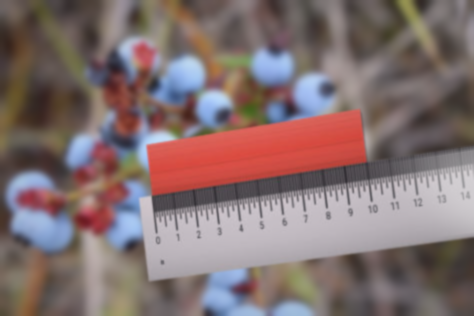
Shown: 10
